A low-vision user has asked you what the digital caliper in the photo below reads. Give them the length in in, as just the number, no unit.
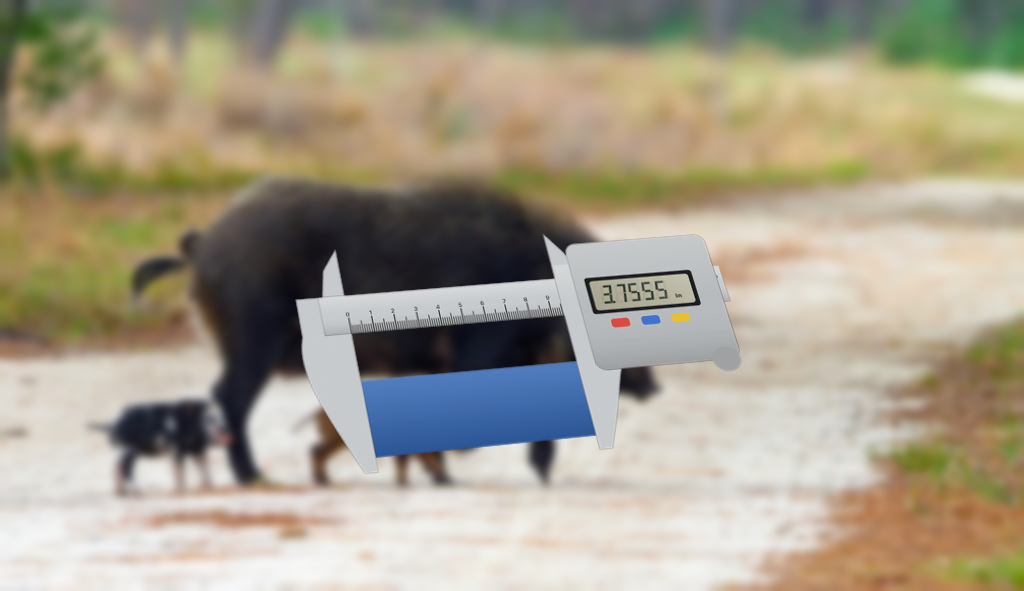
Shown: 3.7555
